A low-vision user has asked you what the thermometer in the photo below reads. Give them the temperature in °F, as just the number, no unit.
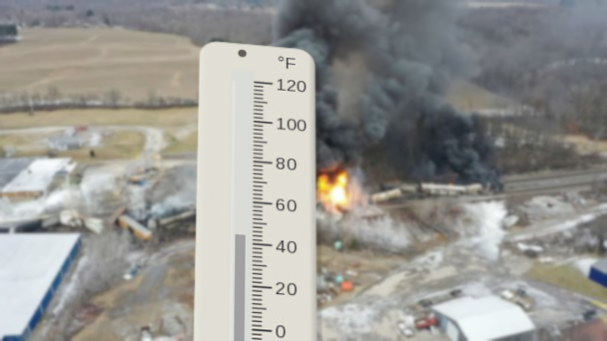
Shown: 44
